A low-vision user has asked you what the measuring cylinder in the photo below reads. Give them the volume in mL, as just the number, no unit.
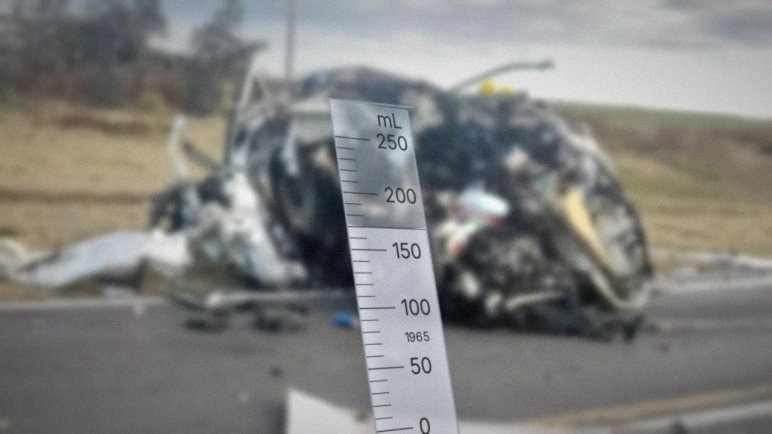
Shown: 170
